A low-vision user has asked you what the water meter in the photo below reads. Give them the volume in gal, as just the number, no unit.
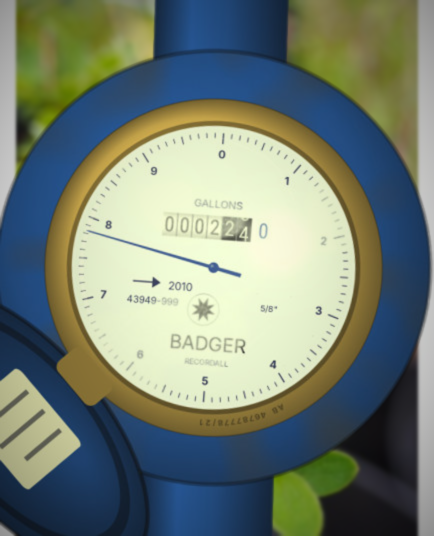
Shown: 2237.8
